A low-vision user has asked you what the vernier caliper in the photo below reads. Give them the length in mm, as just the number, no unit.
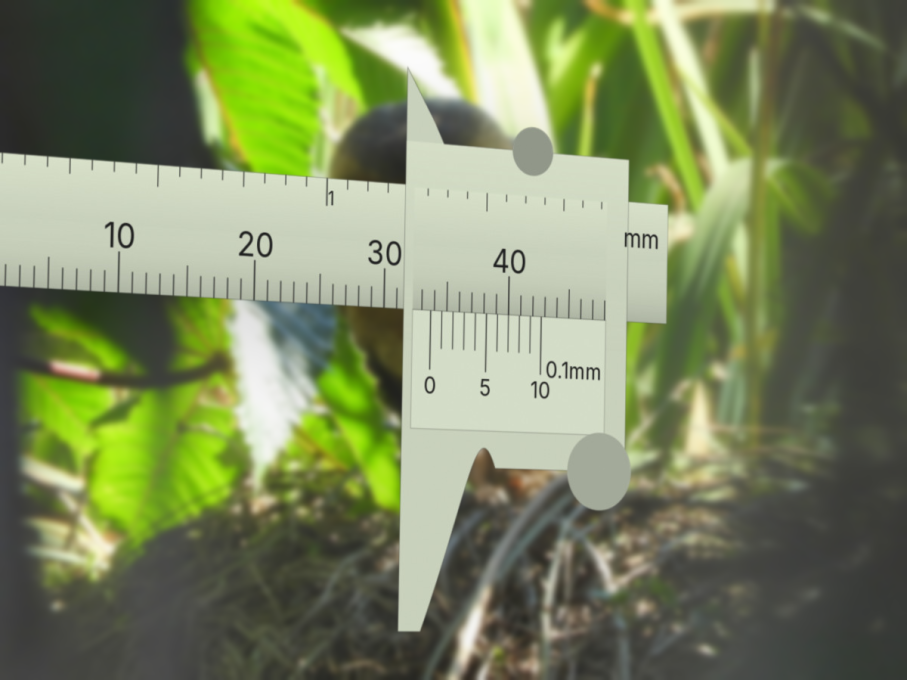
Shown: 33.7
